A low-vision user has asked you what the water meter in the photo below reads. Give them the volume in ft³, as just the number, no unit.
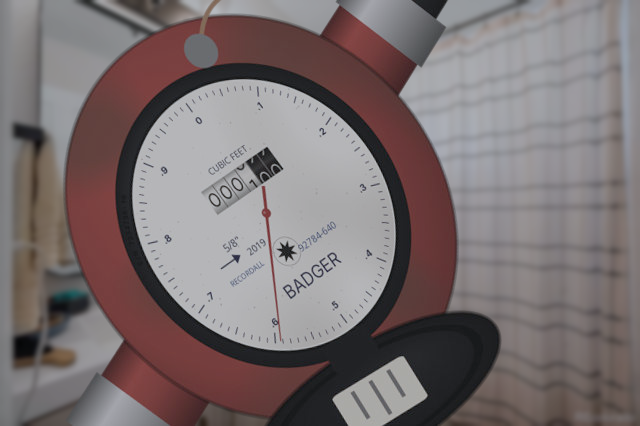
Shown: 99.59
